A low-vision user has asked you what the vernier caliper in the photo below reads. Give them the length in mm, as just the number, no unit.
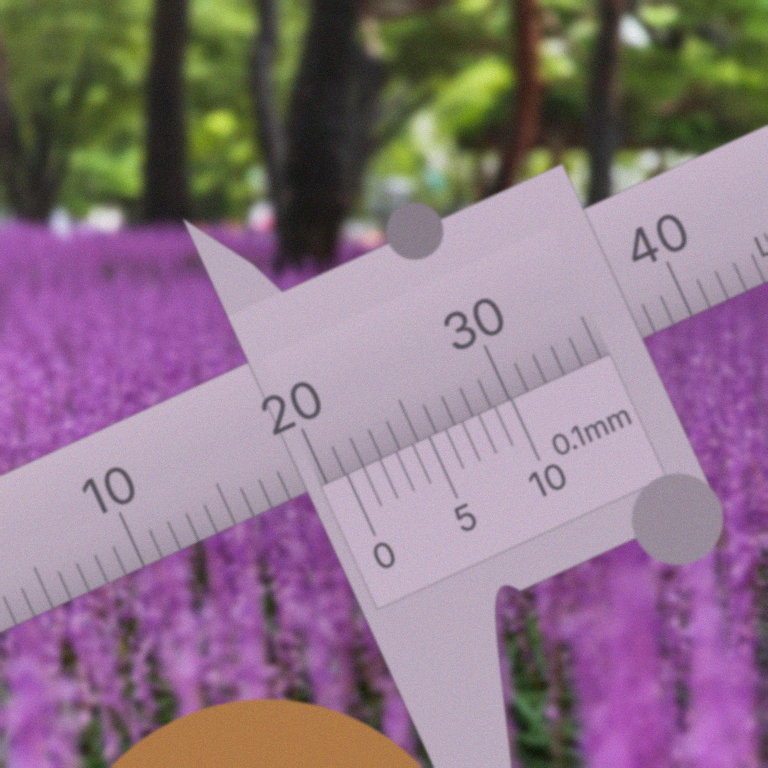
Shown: 21.1
